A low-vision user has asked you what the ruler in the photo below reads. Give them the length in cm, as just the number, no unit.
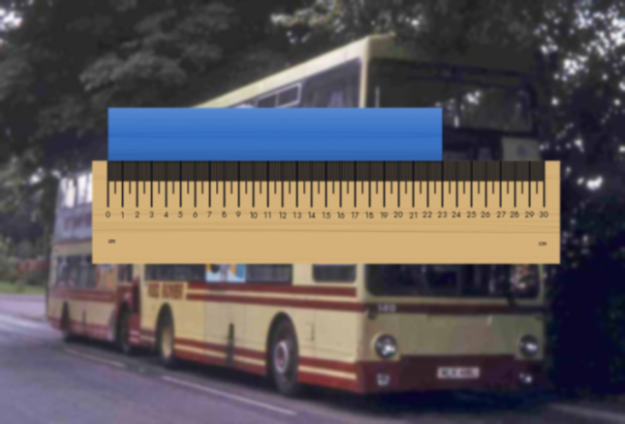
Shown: 23
